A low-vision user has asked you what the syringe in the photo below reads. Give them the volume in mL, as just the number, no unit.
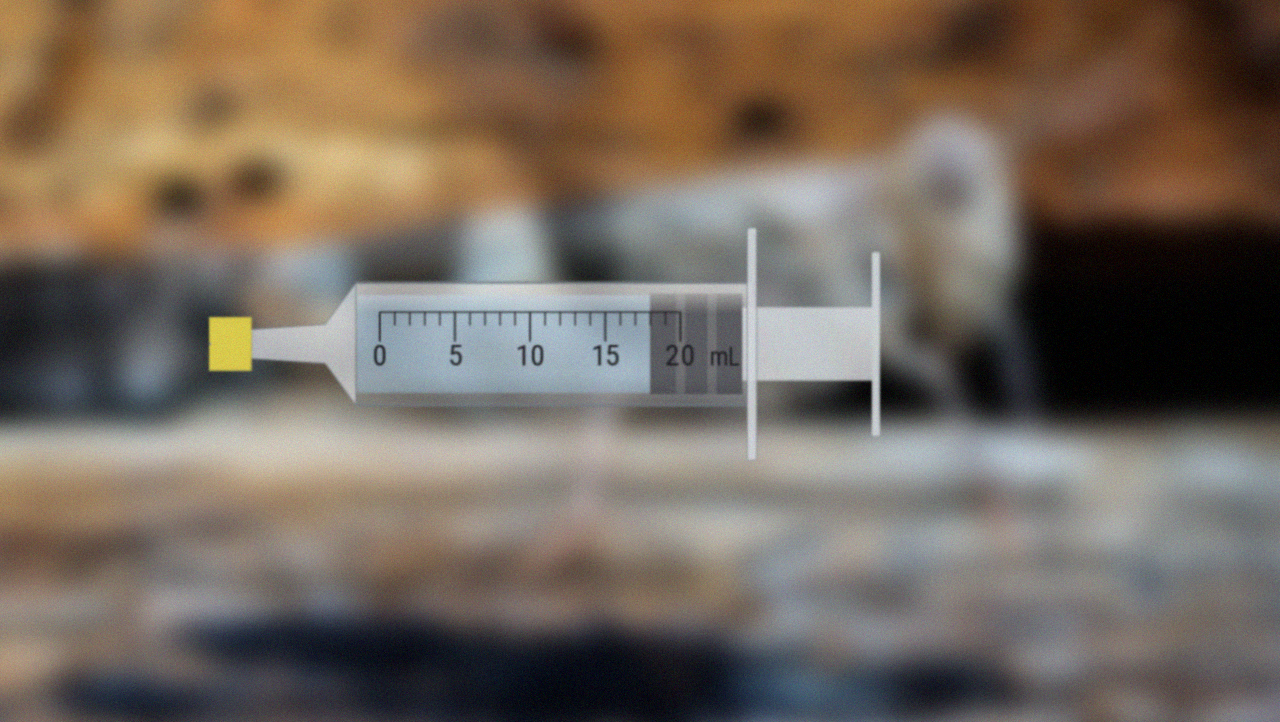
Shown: 18
